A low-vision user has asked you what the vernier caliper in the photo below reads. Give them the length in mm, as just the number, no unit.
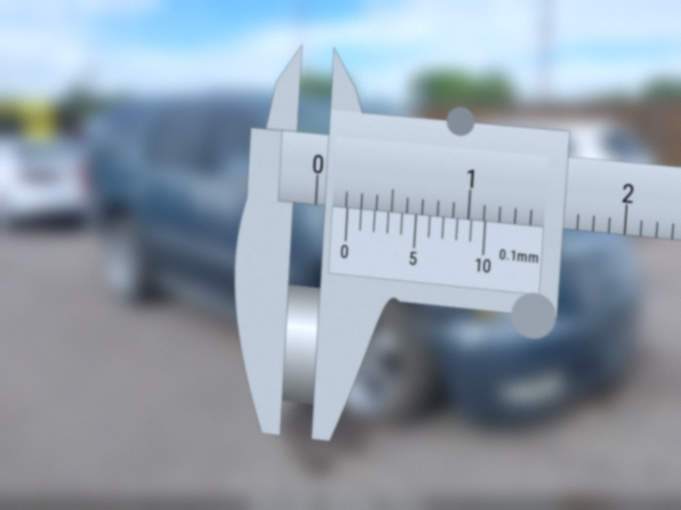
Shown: 2.1
